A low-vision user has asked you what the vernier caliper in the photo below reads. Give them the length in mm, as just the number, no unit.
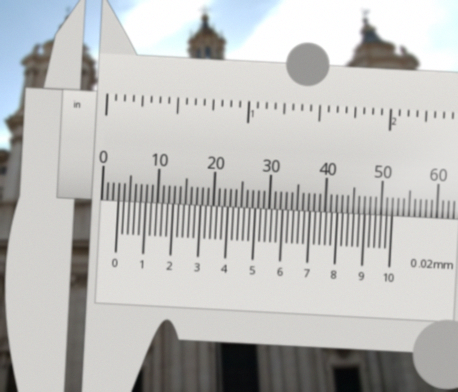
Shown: 3.0
